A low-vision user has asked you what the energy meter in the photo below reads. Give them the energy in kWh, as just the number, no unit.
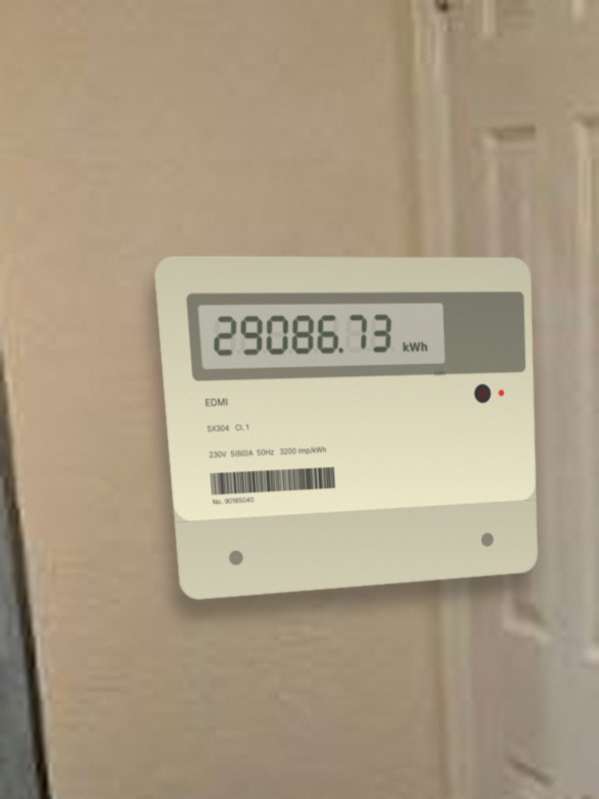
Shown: 29086.73
